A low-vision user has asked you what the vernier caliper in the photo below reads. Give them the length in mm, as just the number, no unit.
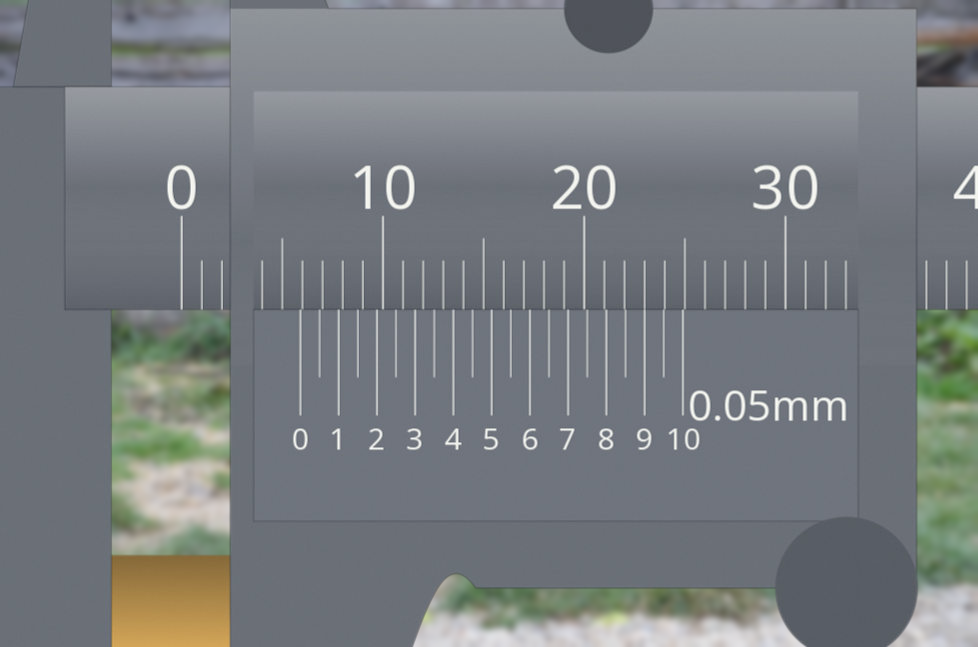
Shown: 5.9
